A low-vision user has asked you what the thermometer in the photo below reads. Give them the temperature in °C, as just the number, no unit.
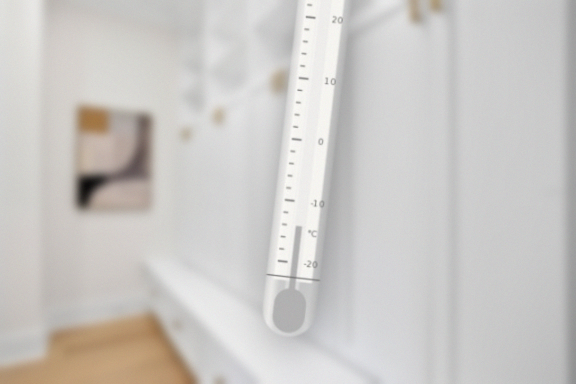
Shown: -14
